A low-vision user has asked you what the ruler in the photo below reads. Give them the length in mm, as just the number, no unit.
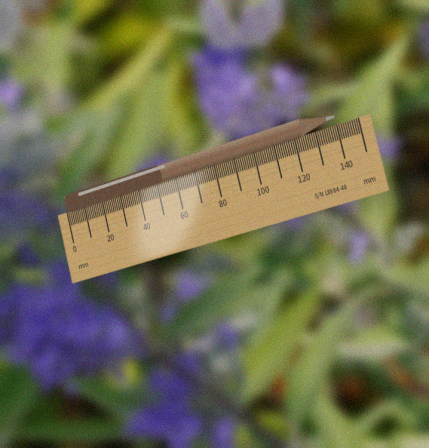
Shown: 140
